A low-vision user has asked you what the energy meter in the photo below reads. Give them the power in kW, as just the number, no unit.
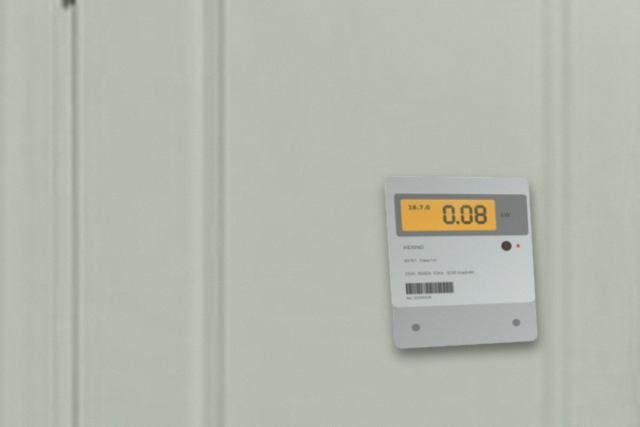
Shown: 0.08
